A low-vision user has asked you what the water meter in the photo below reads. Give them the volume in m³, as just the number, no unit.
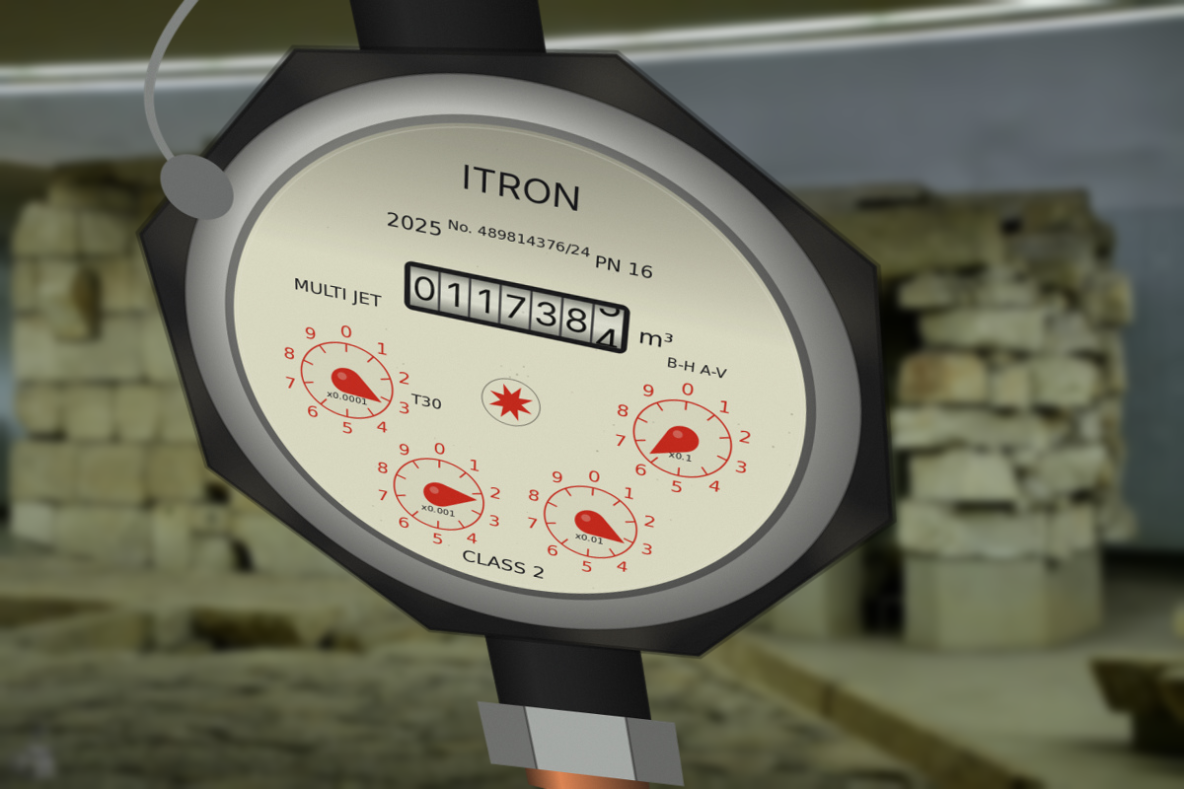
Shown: 117383.6323
